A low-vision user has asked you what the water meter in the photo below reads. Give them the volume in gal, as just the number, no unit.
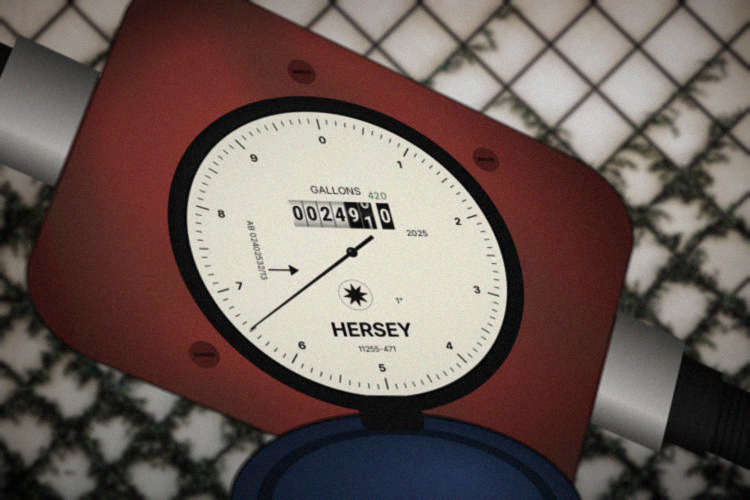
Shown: 24906.5
